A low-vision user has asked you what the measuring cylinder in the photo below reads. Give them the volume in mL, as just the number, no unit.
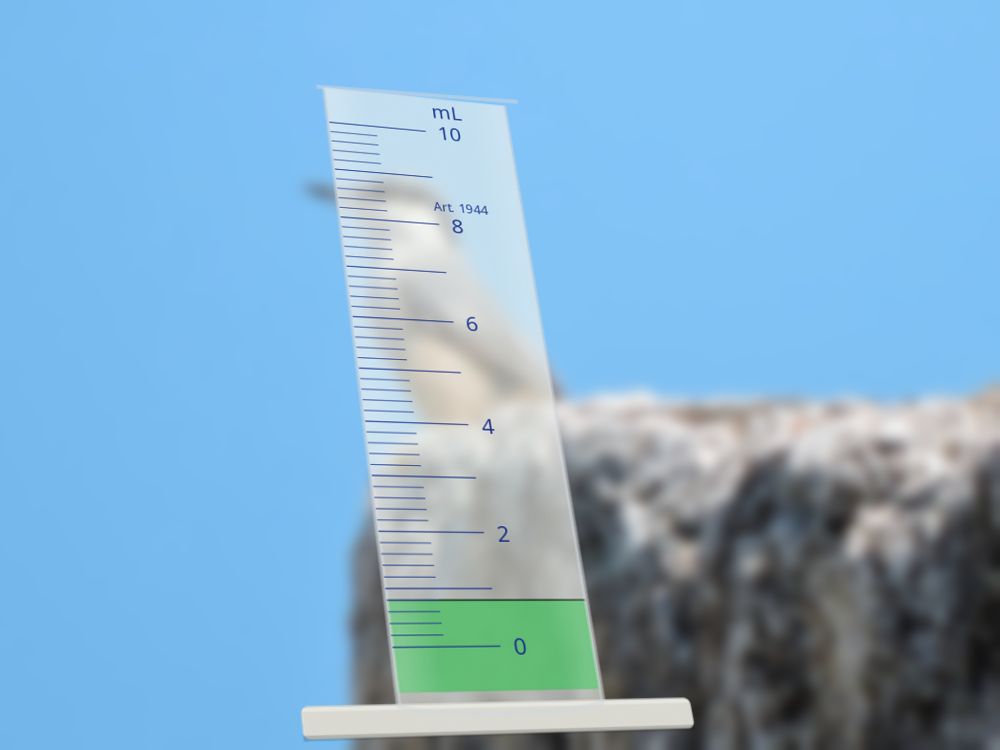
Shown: 0.8
